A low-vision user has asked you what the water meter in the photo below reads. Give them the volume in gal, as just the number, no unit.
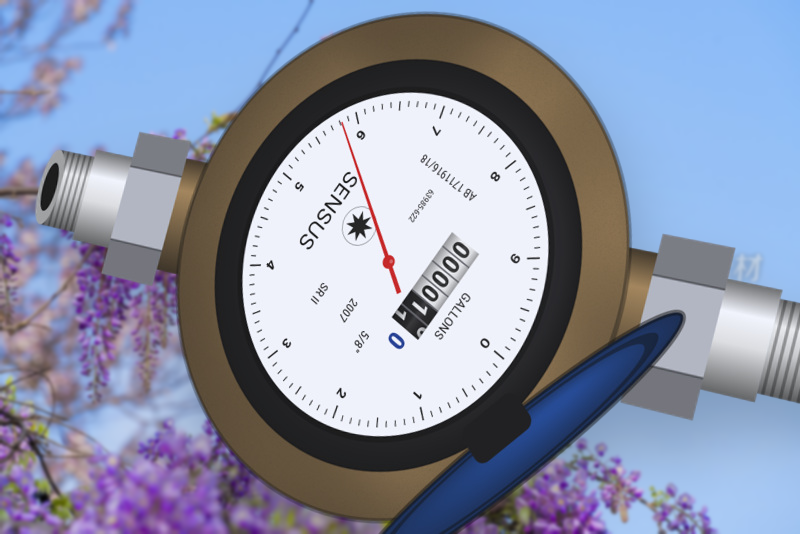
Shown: 105.8
